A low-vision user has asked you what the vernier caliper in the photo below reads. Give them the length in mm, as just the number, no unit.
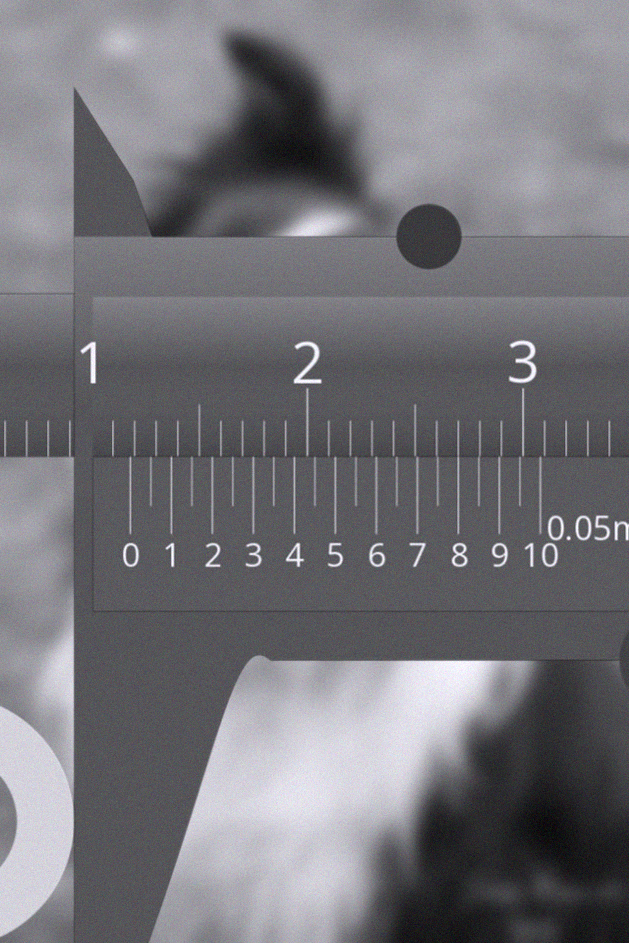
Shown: 11.80
